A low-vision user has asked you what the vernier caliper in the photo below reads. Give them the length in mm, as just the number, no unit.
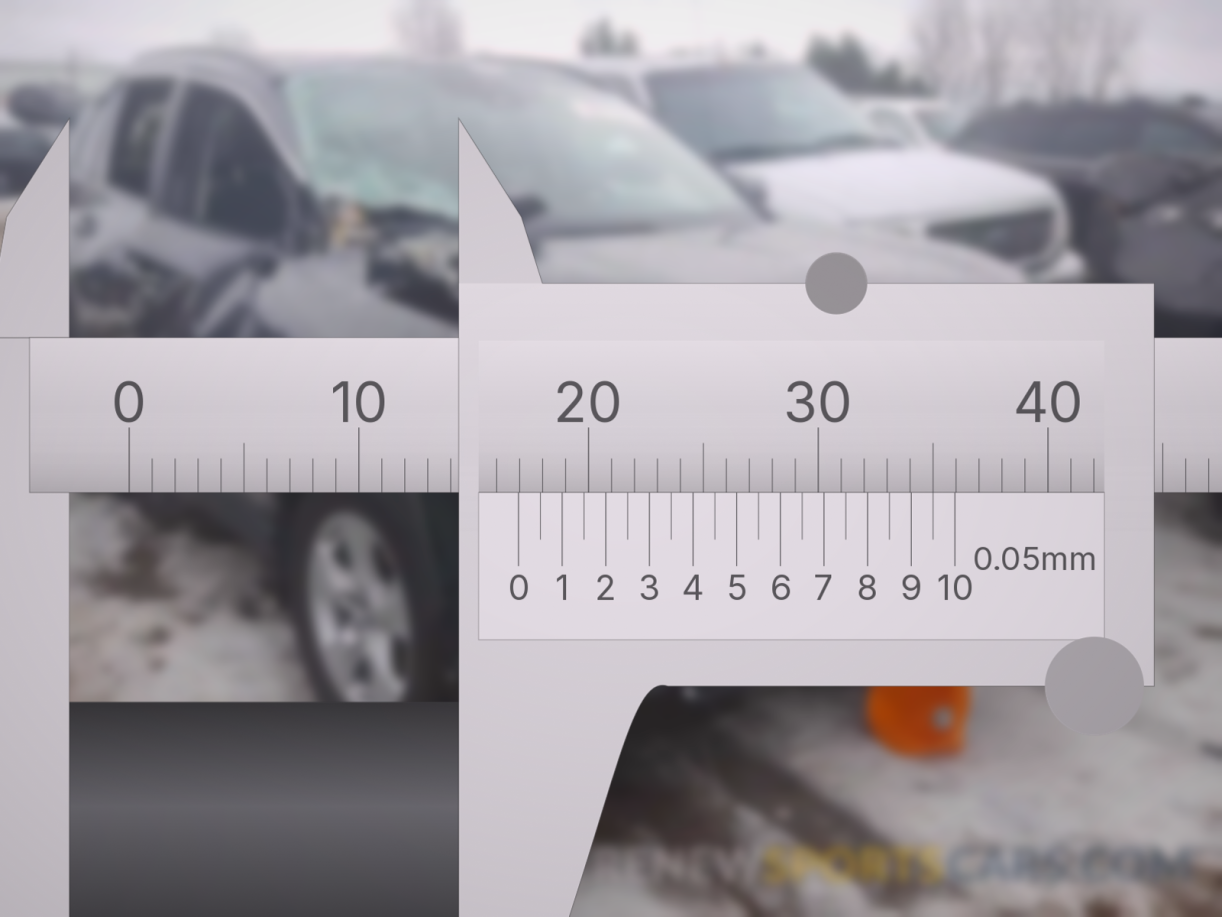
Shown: 16.95
